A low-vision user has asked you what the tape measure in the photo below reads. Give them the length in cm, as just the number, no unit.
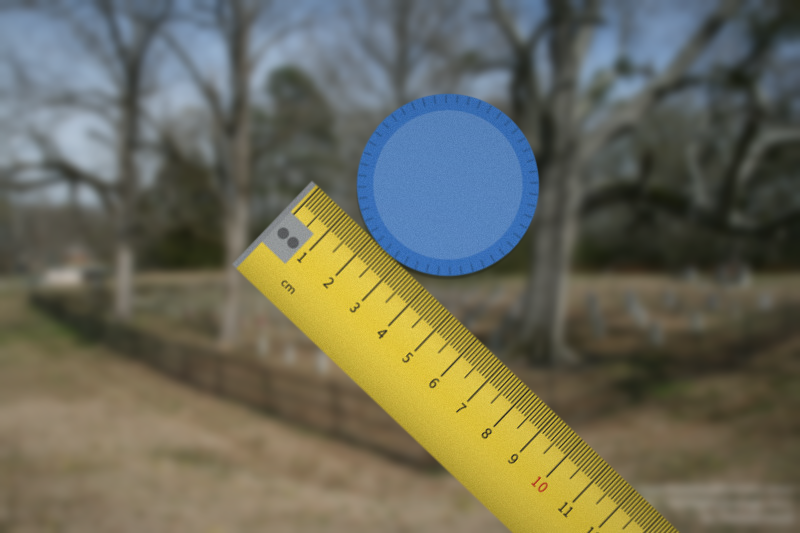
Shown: 5
